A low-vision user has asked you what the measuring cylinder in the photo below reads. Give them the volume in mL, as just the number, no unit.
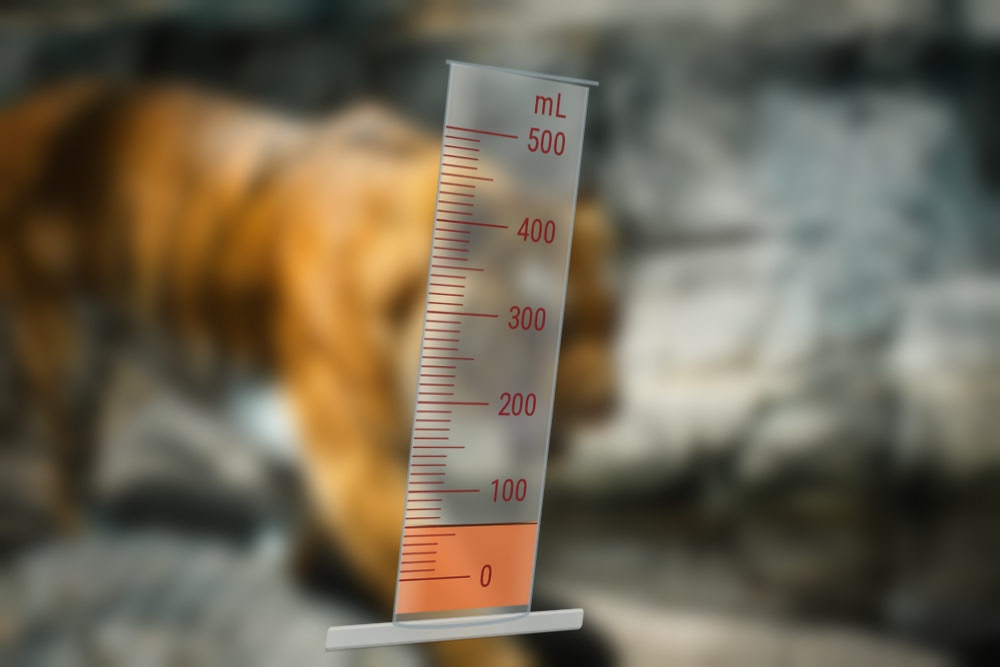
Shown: 60
